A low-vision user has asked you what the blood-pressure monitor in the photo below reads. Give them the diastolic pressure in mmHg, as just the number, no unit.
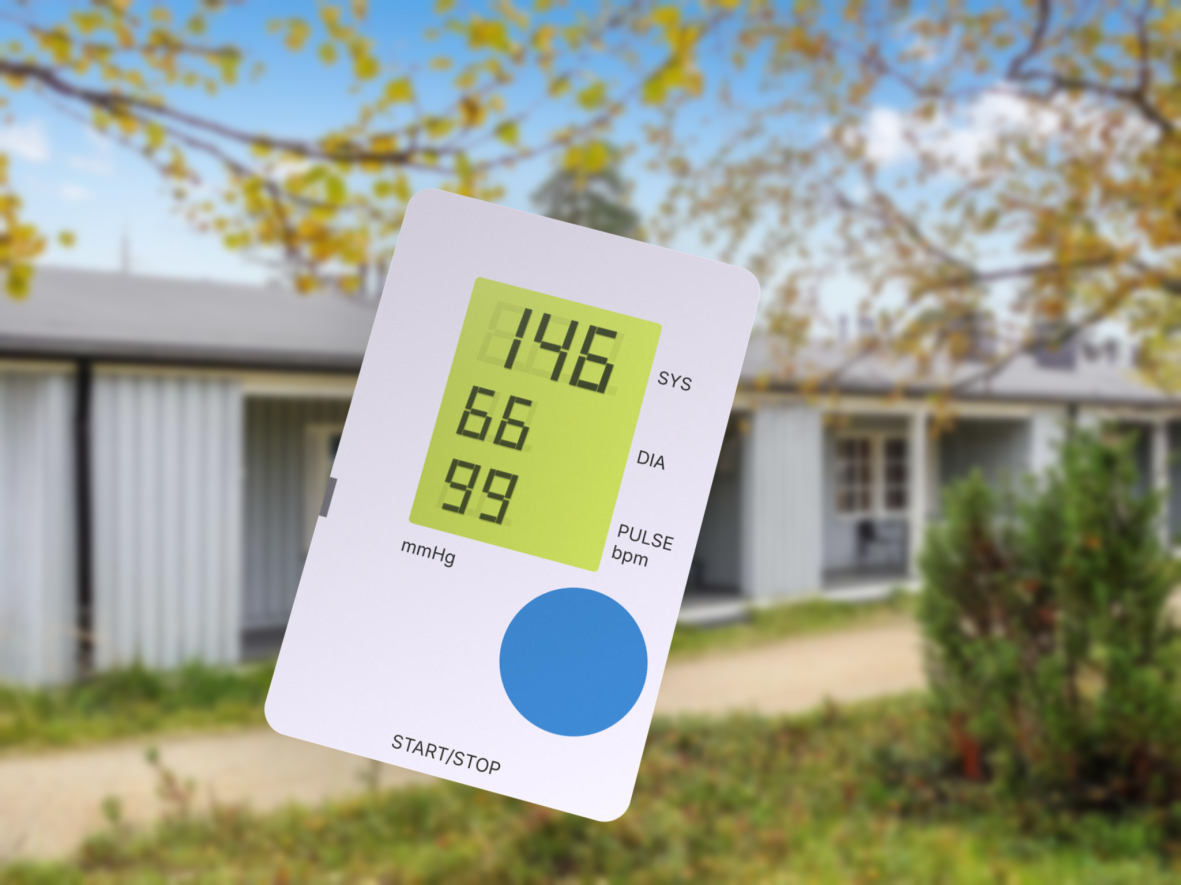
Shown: 66
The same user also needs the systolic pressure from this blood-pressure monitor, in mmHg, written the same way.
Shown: 146
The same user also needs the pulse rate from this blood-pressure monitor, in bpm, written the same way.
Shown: 99
